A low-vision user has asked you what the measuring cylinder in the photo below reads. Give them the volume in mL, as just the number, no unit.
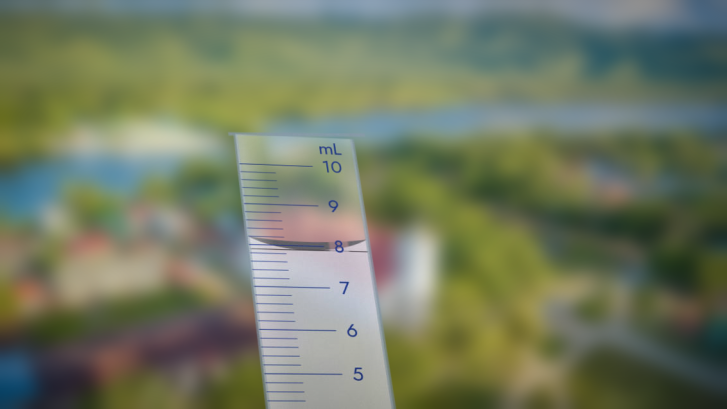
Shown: 7.9
